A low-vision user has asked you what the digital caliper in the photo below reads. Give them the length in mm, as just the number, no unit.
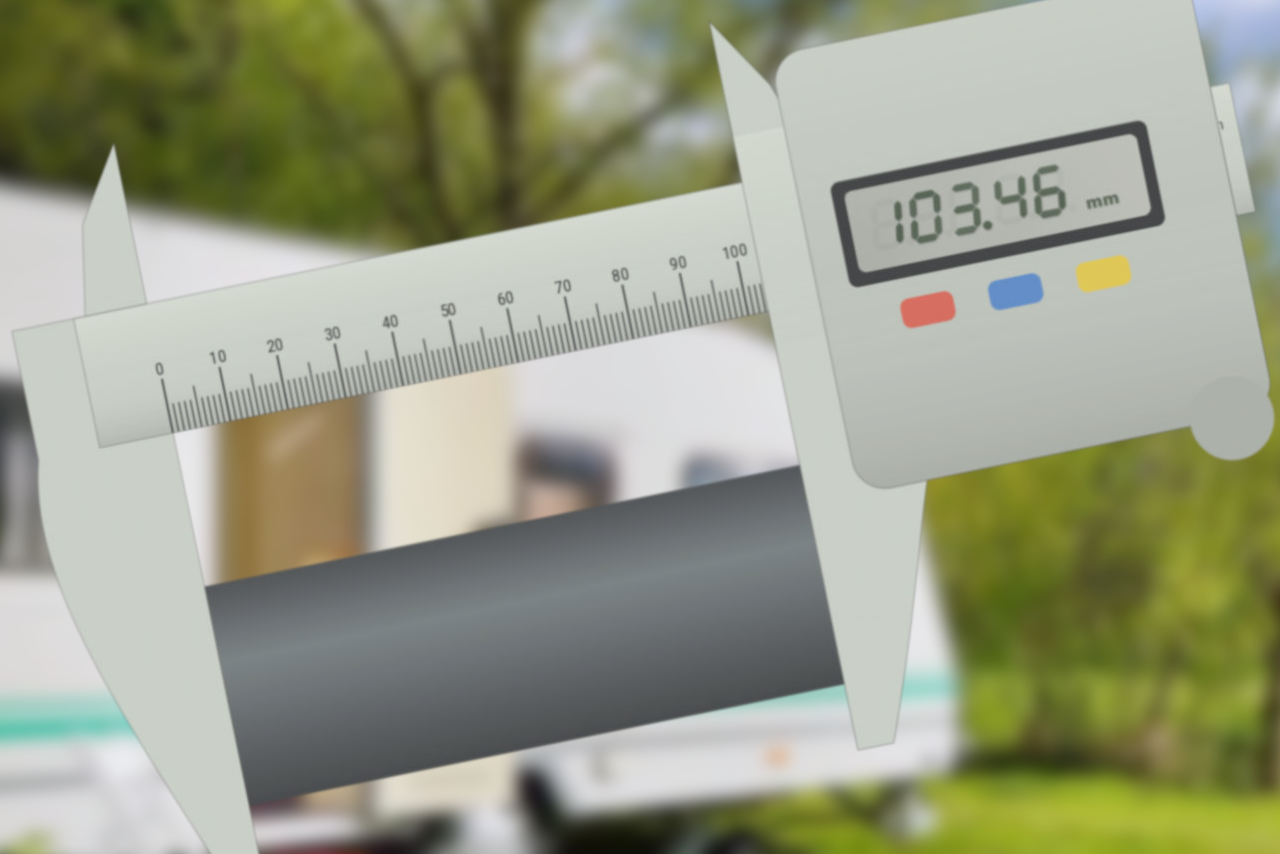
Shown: 103.46
